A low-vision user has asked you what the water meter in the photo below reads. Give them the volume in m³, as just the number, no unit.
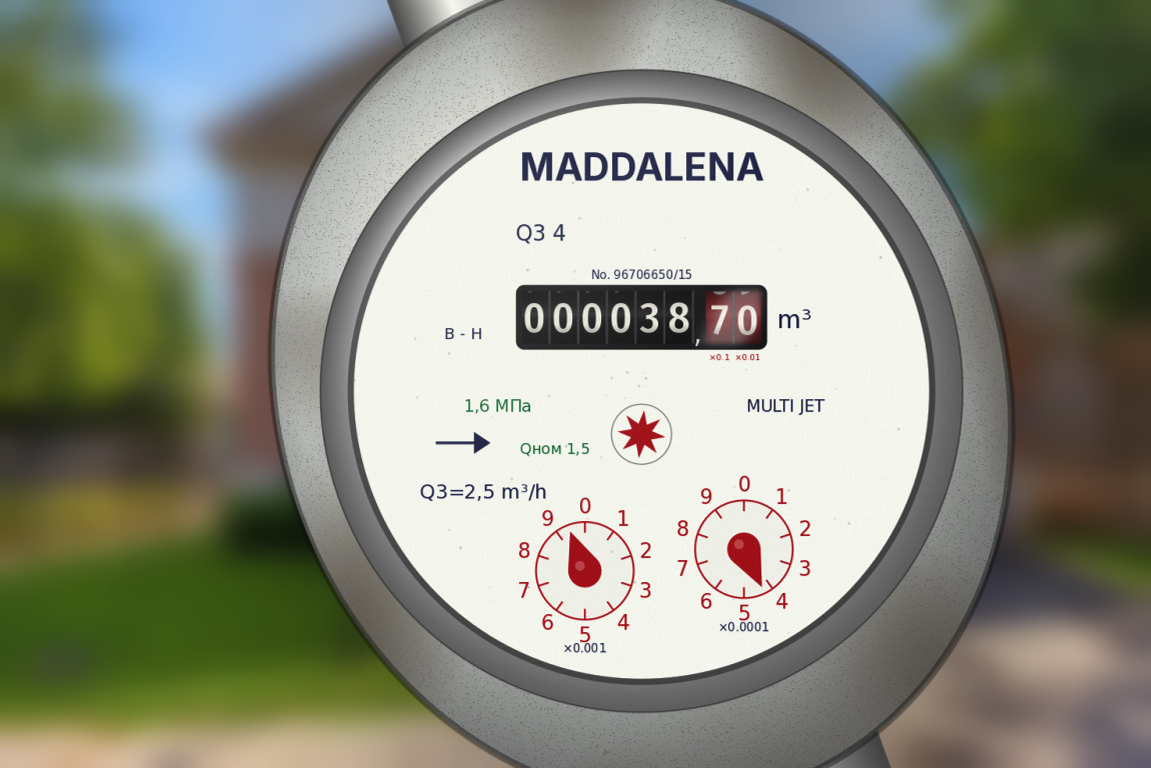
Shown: 38.6994
